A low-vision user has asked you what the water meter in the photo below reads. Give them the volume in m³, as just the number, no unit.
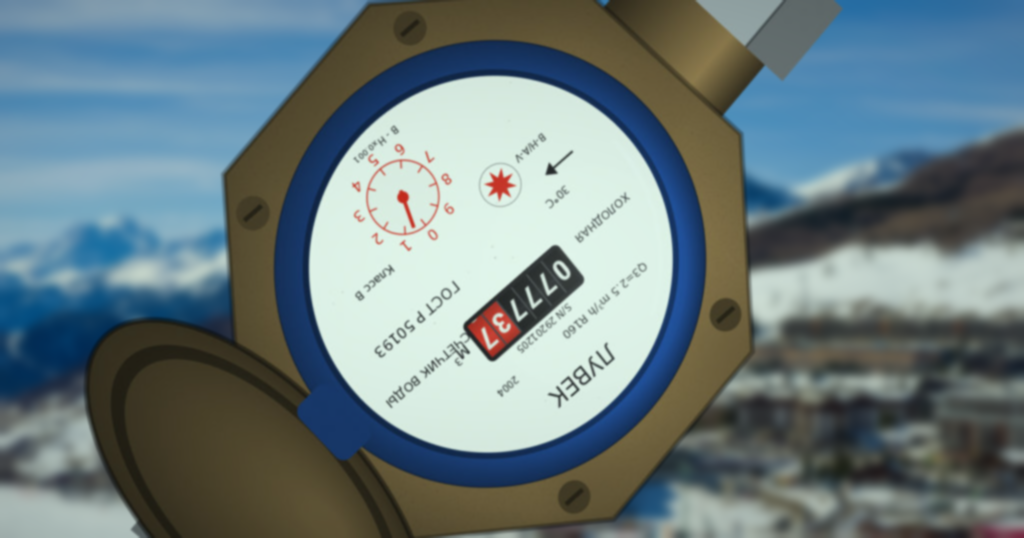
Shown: 777.370
